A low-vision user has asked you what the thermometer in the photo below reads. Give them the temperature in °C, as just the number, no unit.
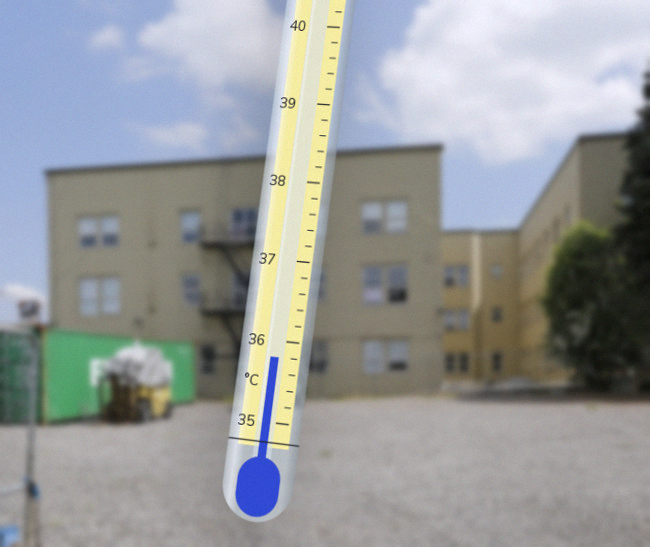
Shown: 35.8
